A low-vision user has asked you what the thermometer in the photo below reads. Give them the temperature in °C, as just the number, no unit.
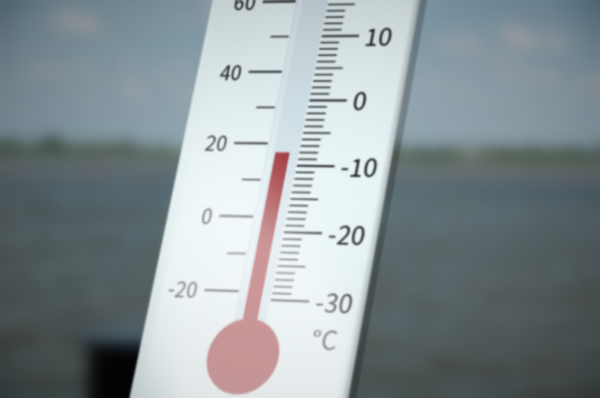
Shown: -8
